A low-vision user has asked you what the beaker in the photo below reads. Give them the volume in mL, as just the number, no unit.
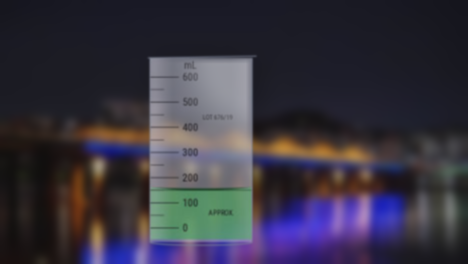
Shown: 150
